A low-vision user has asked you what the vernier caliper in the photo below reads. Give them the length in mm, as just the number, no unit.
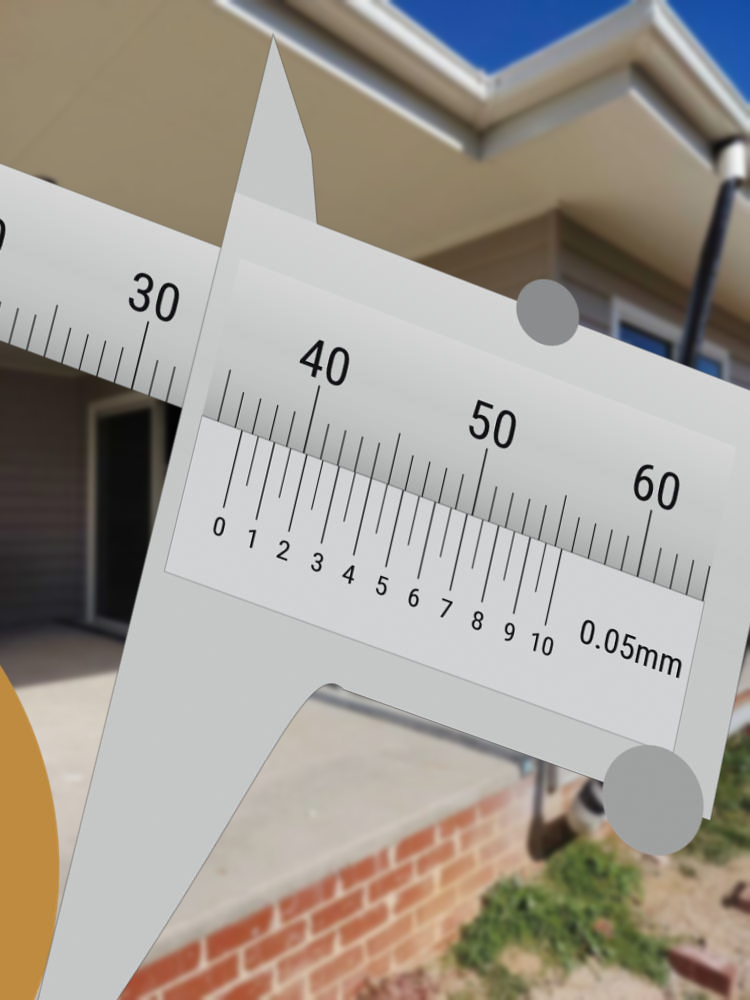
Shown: 36.4
